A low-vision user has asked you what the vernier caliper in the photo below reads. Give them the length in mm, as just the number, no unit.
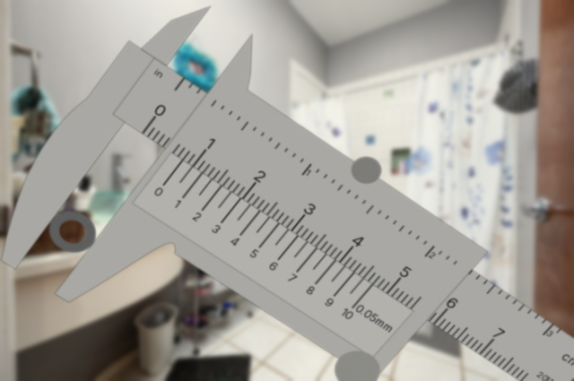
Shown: 8.0
